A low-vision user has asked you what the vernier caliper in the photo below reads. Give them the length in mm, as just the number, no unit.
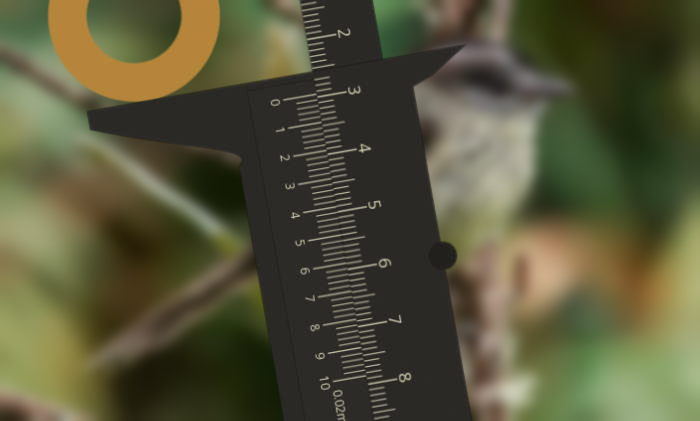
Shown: 29.5
